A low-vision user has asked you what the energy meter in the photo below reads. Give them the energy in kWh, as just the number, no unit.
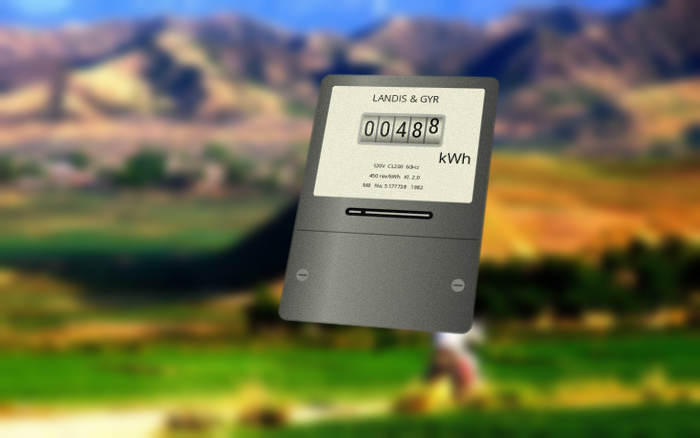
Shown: 488
